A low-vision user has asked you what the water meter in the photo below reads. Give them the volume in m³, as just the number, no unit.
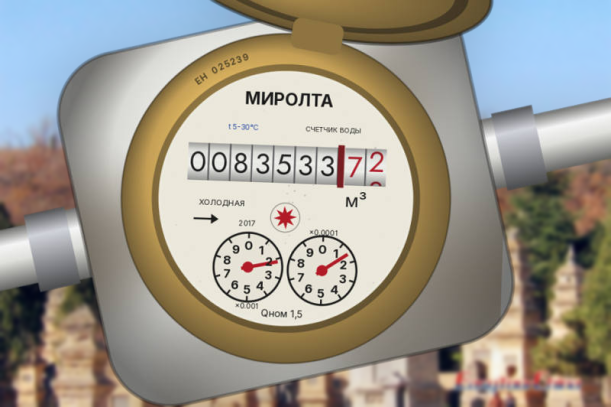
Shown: 83533.7221
